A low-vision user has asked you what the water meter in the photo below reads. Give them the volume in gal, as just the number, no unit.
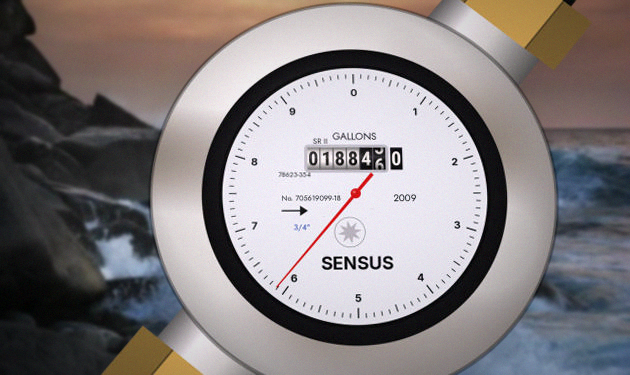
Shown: 188456.1
